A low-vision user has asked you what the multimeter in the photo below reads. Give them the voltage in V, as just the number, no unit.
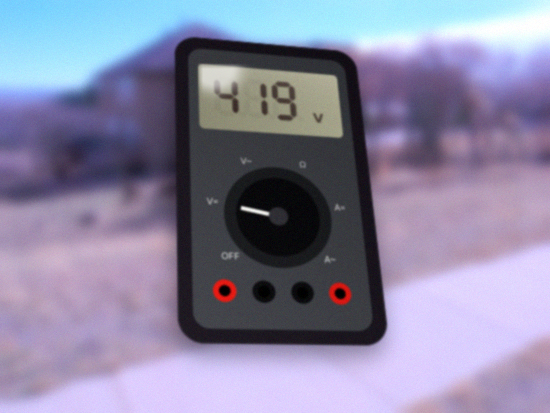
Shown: 419
